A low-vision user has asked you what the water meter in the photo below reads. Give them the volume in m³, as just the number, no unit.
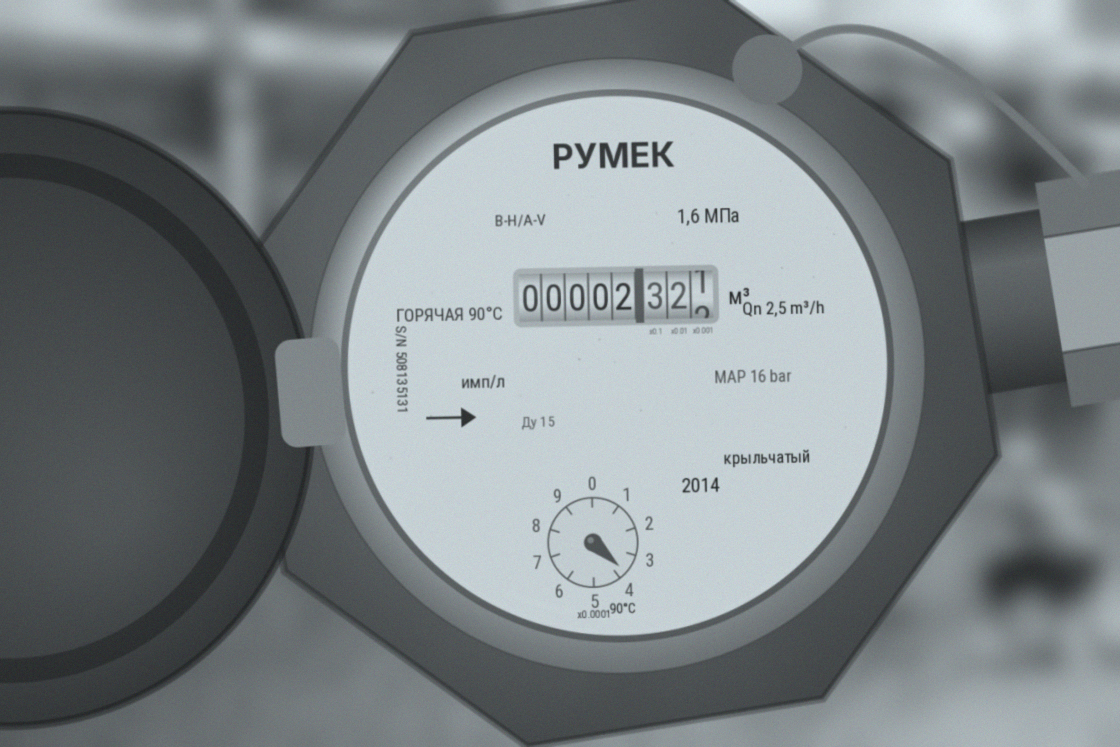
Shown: 2.3213
